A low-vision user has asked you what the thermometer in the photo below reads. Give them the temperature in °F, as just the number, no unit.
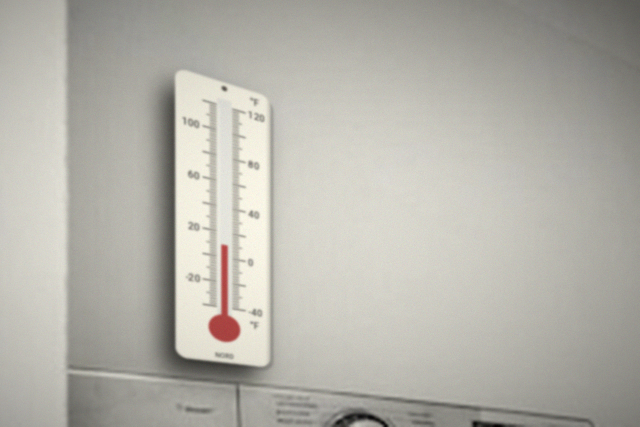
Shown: 10
